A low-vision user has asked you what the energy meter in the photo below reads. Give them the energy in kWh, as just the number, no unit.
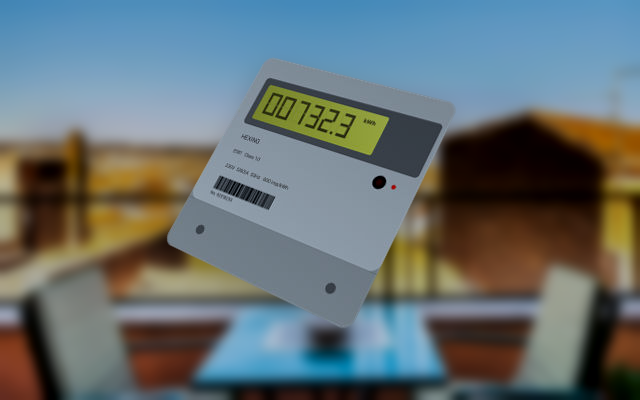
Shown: 732.3
